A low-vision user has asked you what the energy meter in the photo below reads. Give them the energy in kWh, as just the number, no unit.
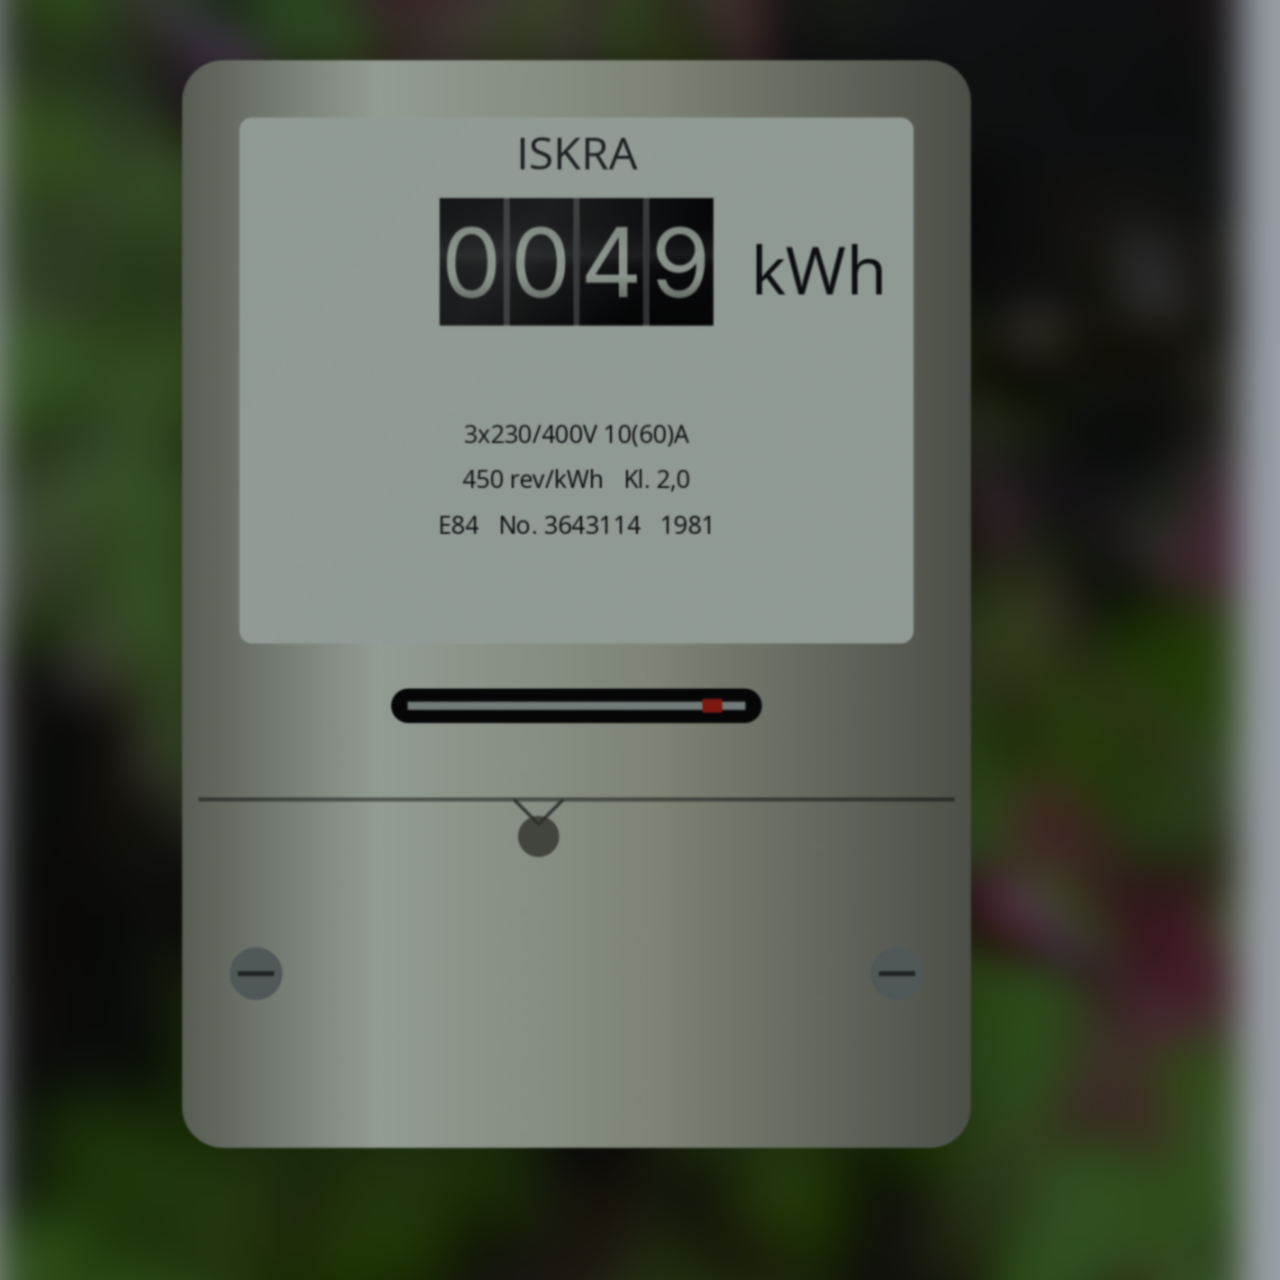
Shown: 49
